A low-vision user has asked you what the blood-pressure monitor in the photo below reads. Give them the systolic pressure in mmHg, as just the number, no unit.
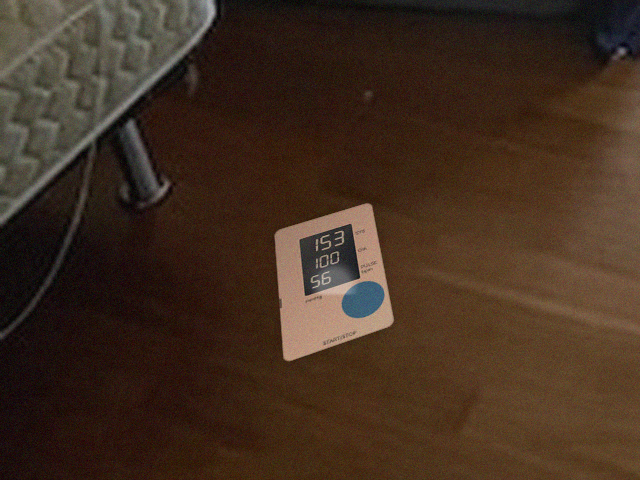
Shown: 153
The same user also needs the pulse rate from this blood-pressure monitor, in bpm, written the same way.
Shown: 56
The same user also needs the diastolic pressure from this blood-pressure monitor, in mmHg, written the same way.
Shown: 100
